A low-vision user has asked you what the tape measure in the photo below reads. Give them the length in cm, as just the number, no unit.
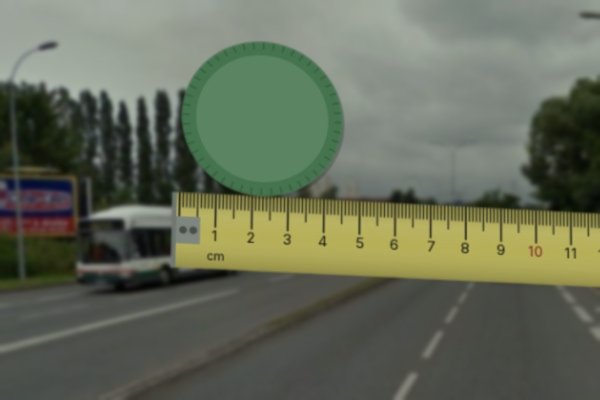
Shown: 4.5
